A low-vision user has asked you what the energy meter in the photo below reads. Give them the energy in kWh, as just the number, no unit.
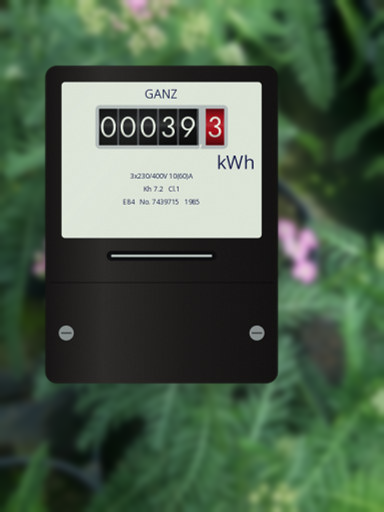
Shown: 39.3
